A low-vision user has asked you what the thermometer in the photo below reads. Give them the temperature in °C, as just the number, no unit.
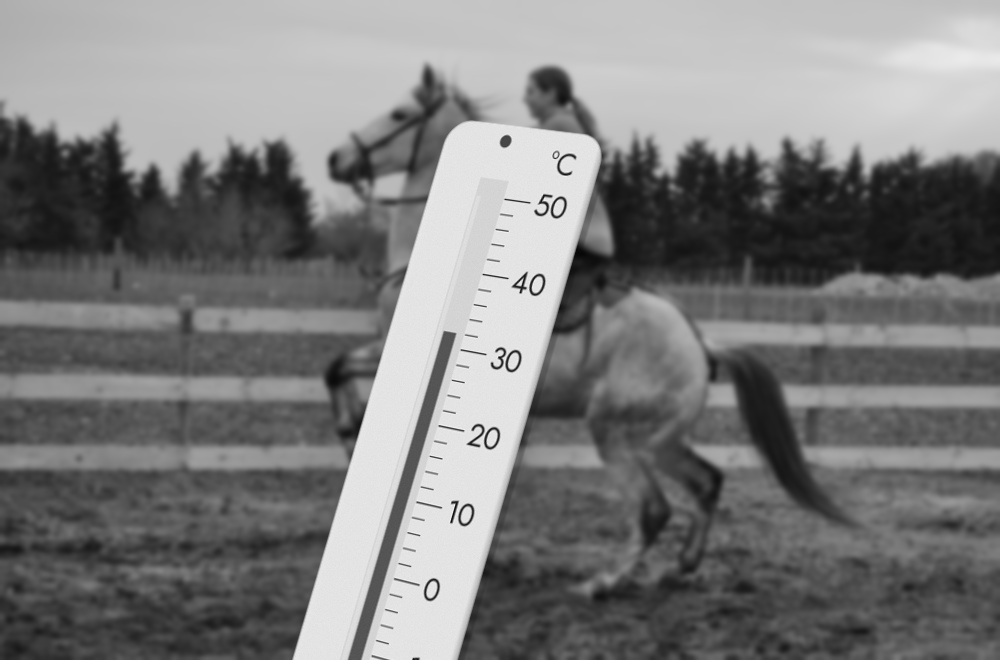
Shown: 32
